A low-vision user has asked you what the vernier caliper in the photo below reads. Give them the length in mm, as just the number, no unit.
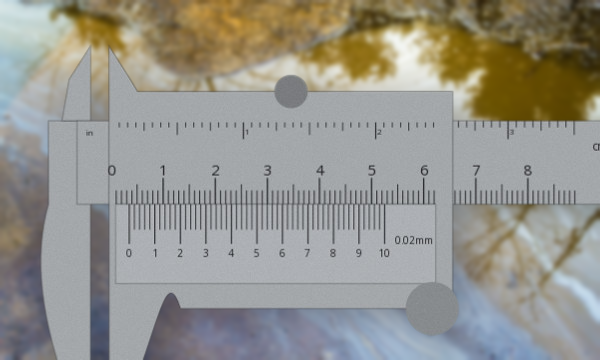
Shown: 3.5
